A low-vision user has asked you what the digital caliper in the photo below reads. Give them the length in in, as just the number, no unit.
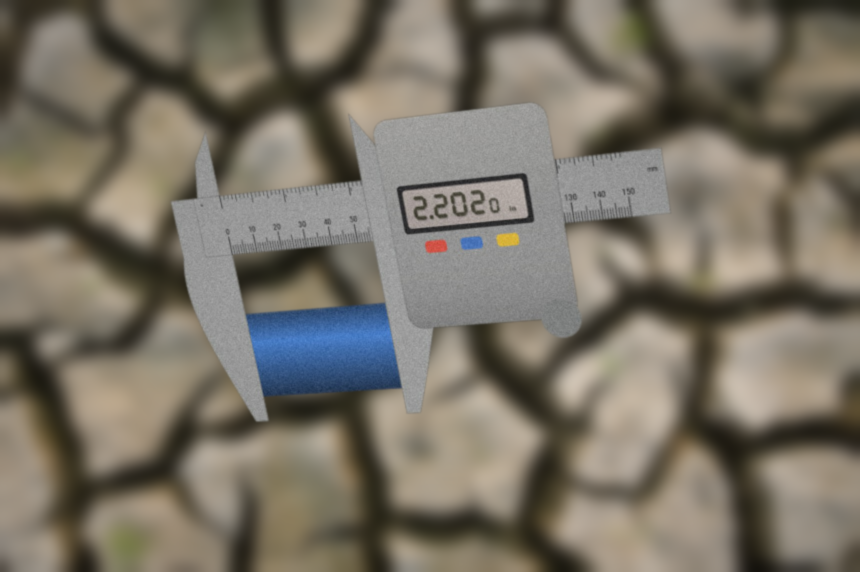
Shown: 2.2020
